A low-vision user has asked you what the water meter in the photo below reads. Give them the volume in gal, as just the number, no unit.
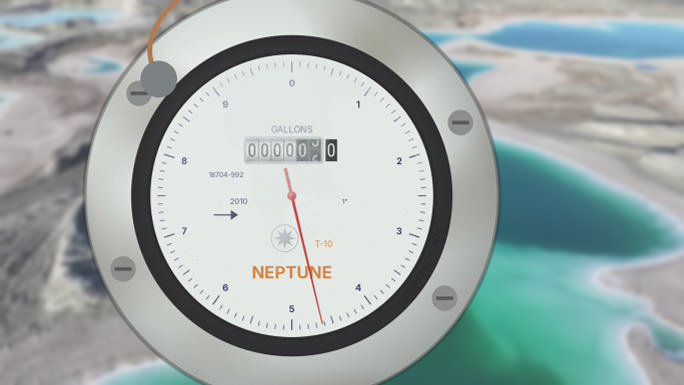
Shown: 54.6
